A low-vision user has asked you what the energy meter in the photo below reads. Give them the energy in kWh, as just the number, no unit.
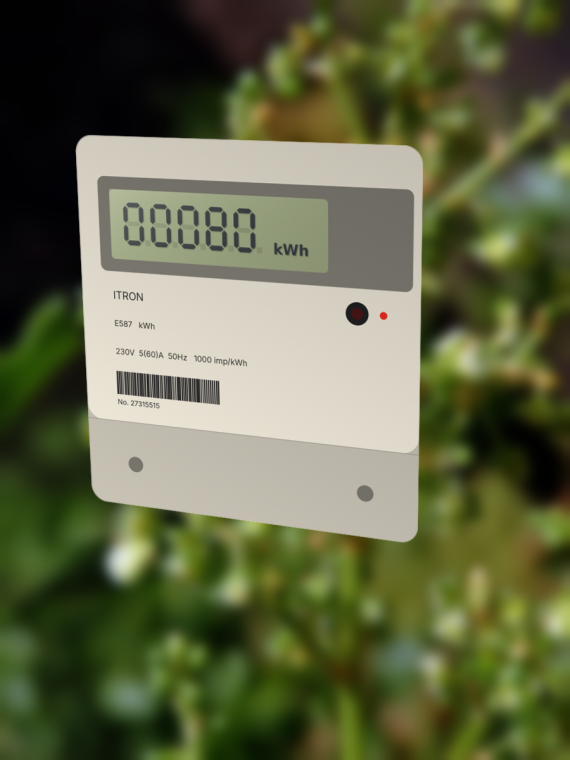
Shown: 80
